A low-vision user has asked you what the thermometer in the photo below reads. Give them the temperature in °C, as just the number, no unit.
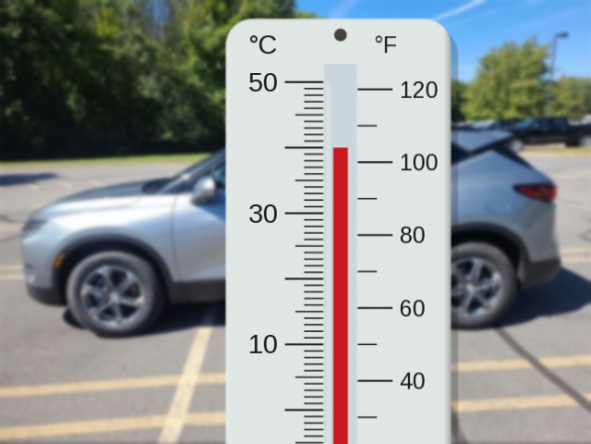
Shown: 40
